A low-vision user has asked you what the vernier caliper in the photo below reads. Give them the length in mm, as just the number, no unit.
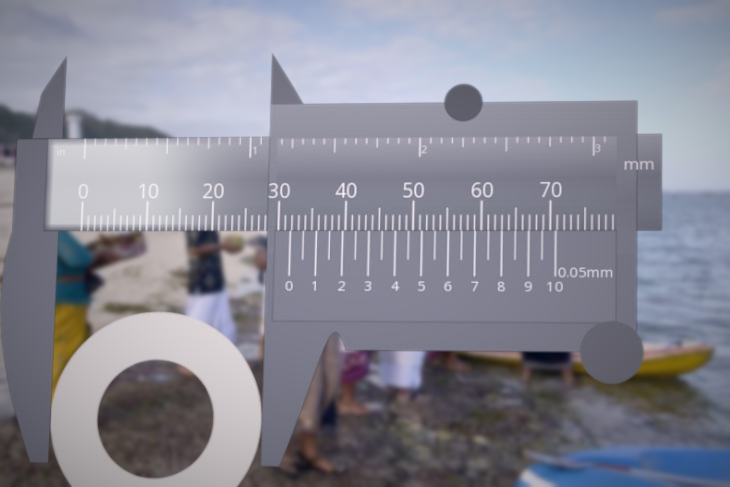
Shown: 31.8
